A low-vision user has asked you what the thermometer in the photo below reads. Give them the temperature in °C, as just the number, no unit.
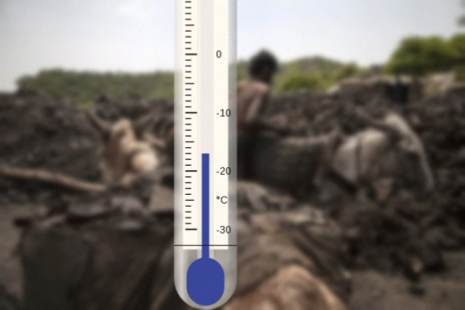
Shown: -17
